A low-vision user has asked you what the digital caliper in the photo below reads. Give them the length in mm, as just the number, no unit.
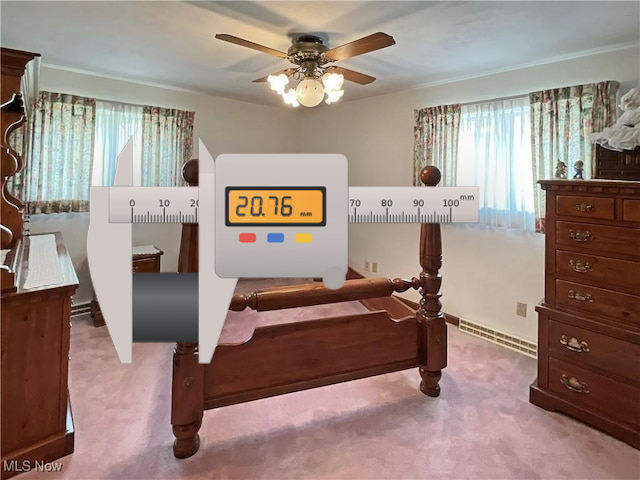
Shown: 20.76
